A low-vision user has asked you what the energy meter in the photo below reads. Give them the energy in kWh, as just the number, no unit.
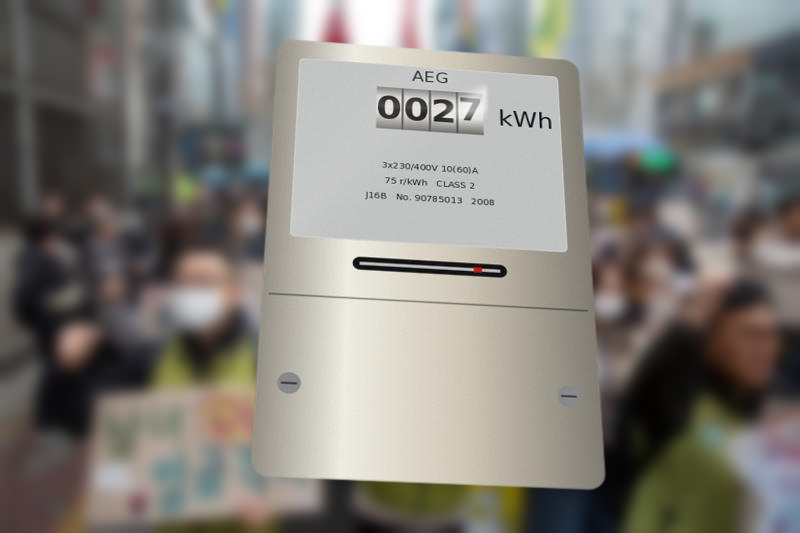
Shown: 27
